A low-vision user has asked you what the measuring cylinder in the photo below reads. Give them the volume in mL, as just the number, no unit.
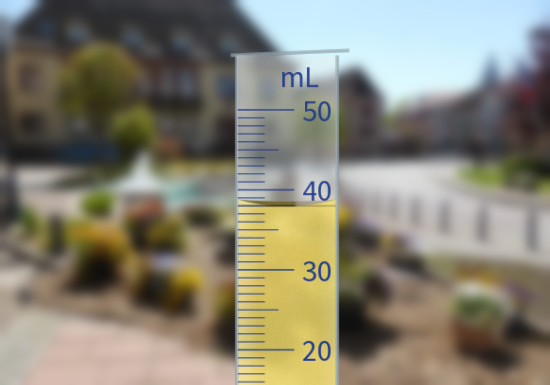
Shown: 38
